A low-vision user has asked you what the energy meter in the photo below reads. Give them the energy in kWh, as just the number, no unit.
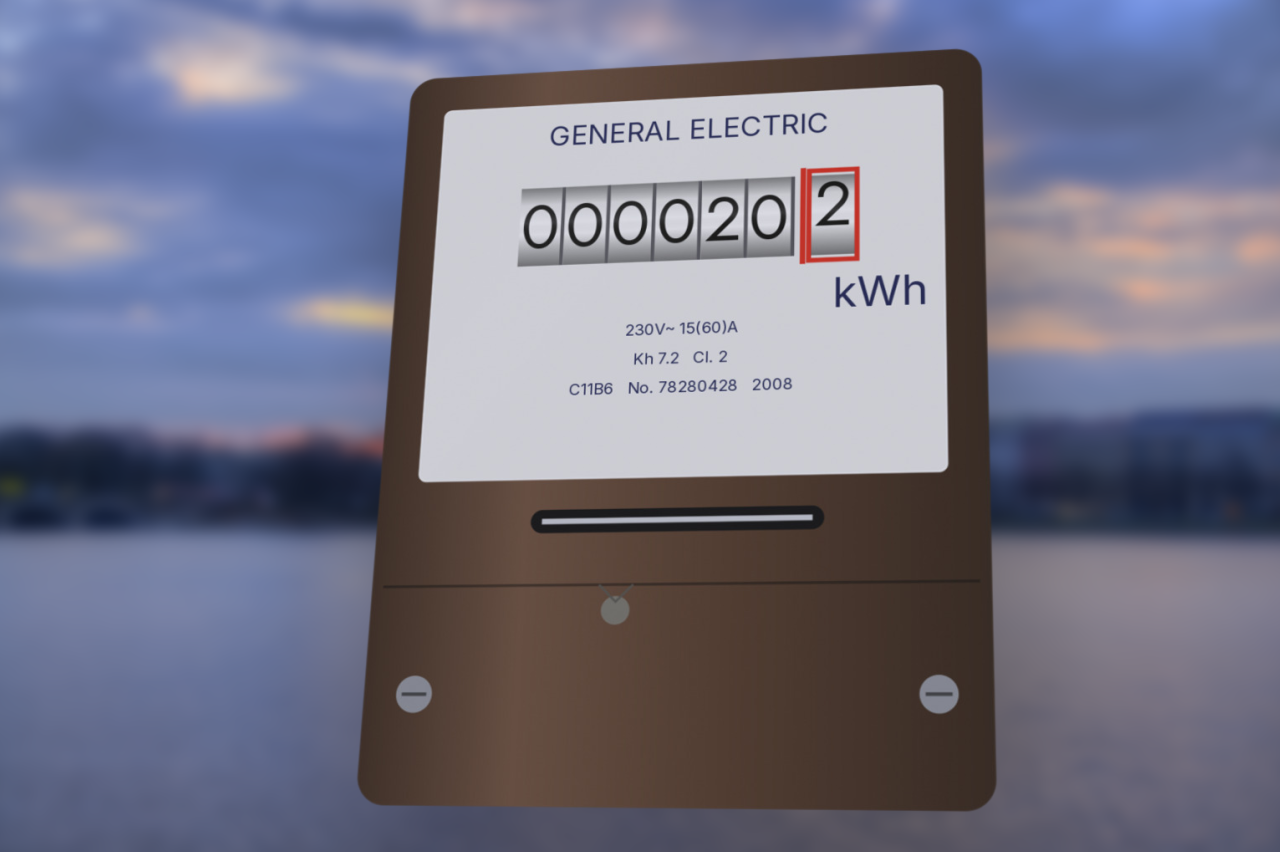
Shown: 20.2
